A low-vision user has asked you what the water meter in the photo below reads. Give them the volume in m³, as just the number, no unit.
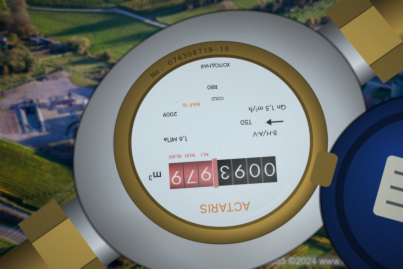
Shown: 93.979
